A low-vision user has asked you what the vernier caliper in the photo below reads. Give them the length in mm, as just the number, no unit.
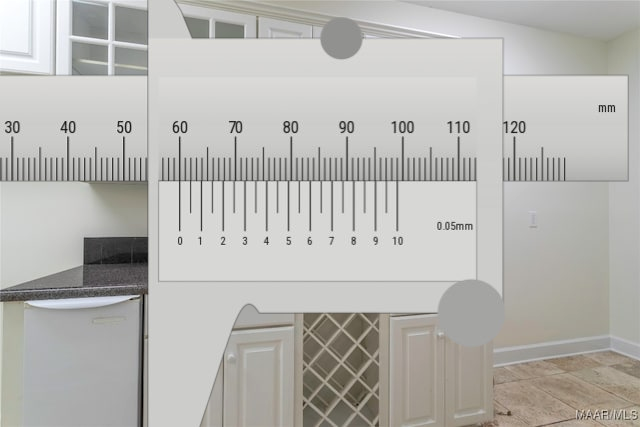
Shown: 60.0
